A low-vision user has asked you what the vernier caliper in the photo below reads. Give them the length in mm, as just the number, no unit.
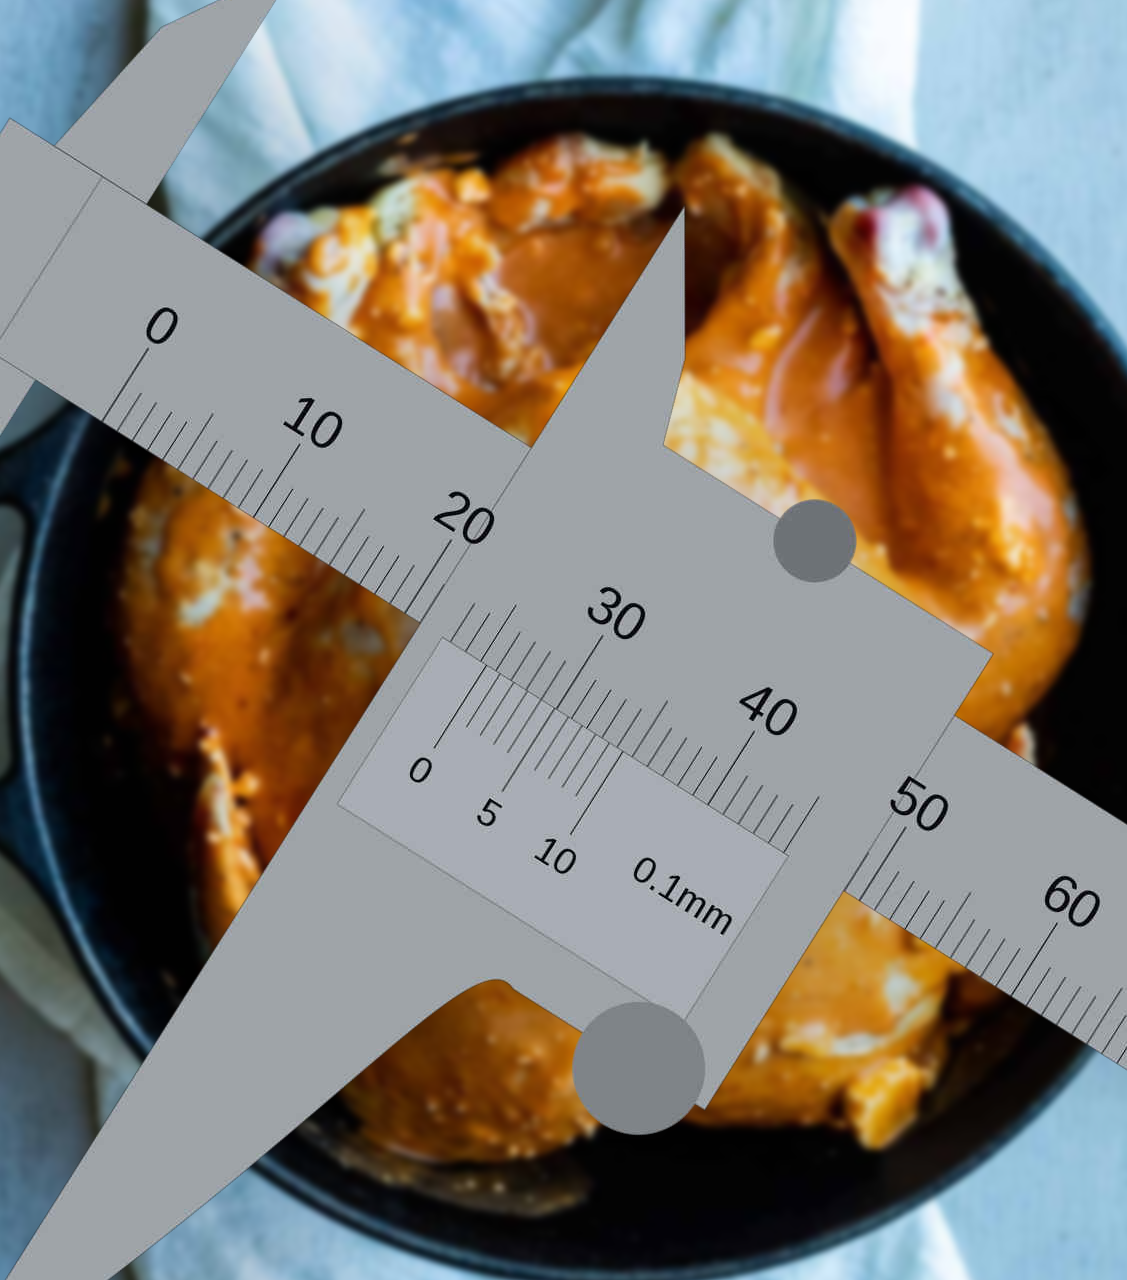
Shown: 25.4
